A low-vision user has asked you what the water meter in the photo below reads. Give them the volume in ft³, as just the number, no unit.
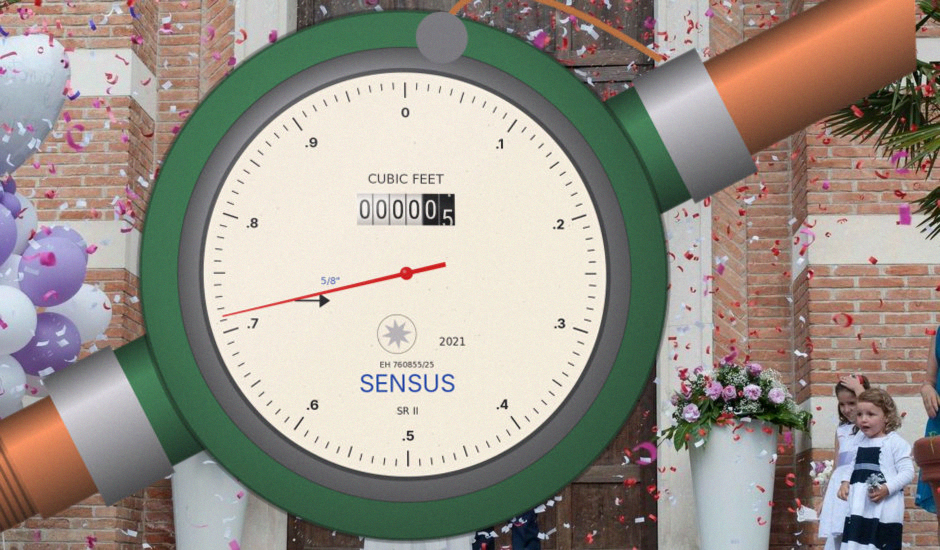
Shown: 4.71
